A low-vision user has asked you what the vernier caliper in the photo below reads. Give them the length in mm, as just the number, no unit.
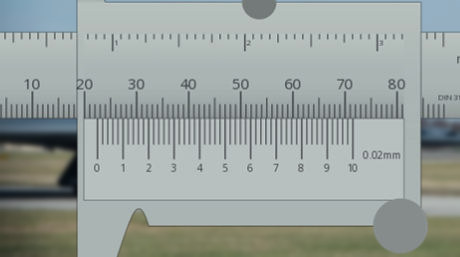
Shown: 22.5
